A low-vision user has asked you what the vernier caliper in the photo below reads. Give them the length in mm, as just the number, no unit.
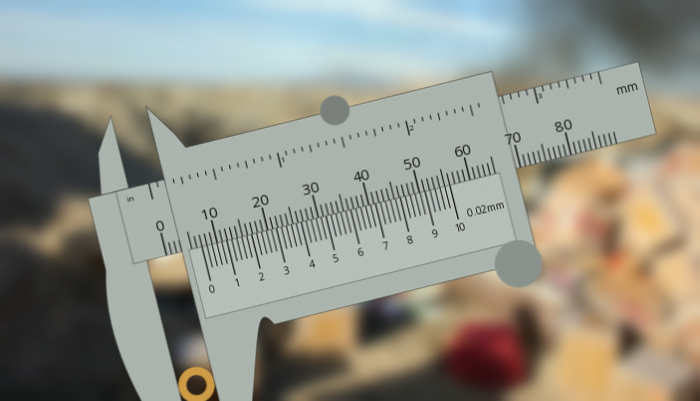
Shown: 7.0
